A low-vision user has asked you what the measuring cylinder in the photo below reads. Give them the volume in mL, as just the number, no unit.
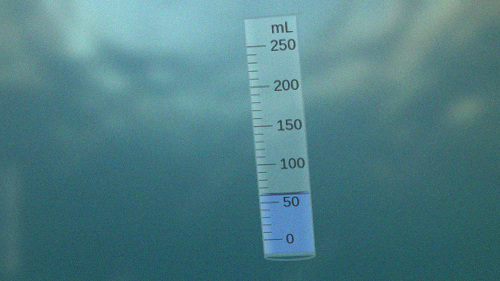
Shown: 60
